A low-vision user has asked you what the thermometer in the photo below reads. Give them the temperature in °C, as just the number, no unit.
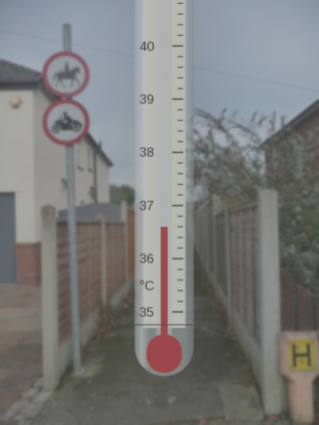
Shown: 36.6
